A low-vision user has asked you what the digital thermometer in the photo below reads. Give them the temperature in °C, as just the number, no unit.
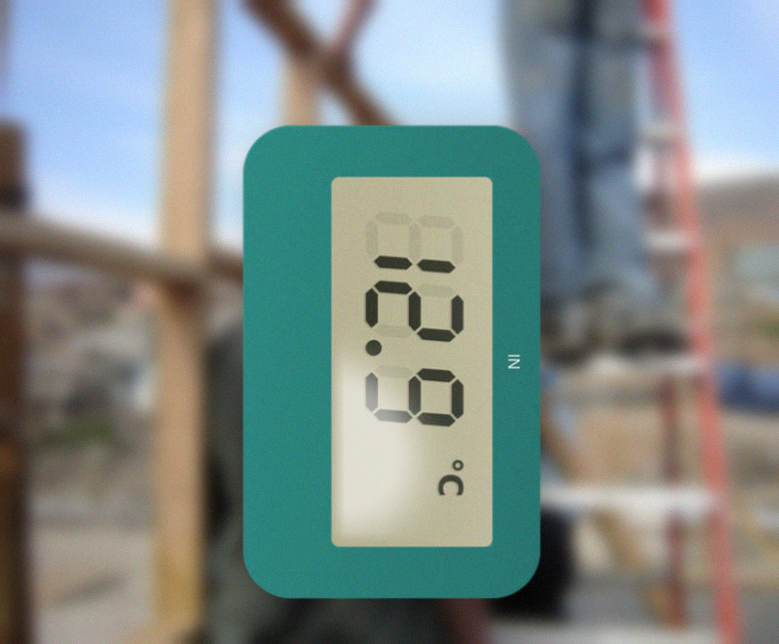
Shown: 12.9
